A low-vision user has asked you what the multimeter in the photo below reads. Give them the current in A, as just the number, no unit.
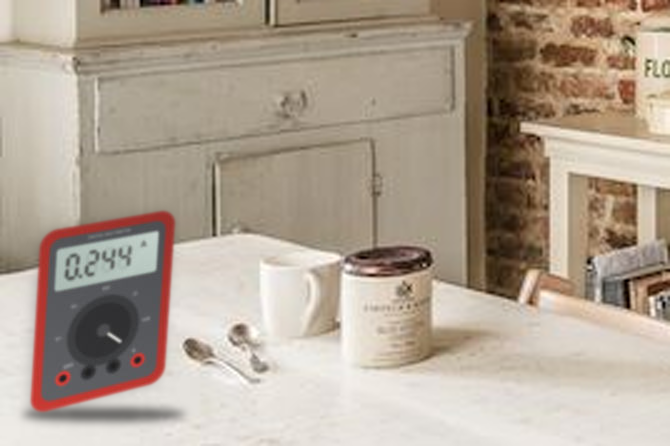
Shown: 0.244
